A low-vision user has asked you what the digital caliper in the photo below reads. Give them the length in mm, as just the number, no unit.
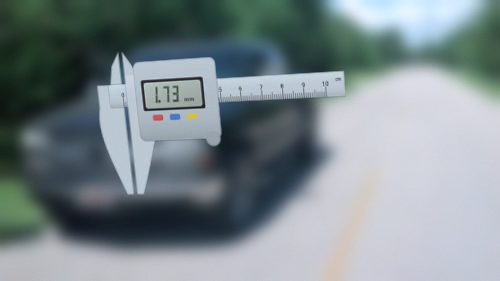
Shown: 1.73
